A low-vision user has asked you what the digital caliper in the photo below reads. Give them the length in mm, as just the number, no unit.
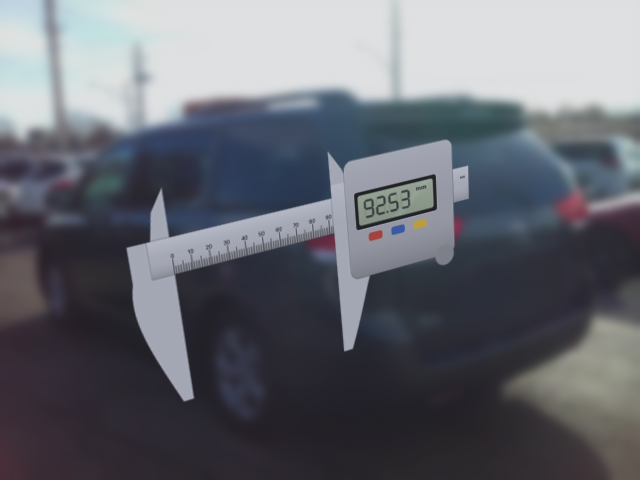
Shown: 92.53
